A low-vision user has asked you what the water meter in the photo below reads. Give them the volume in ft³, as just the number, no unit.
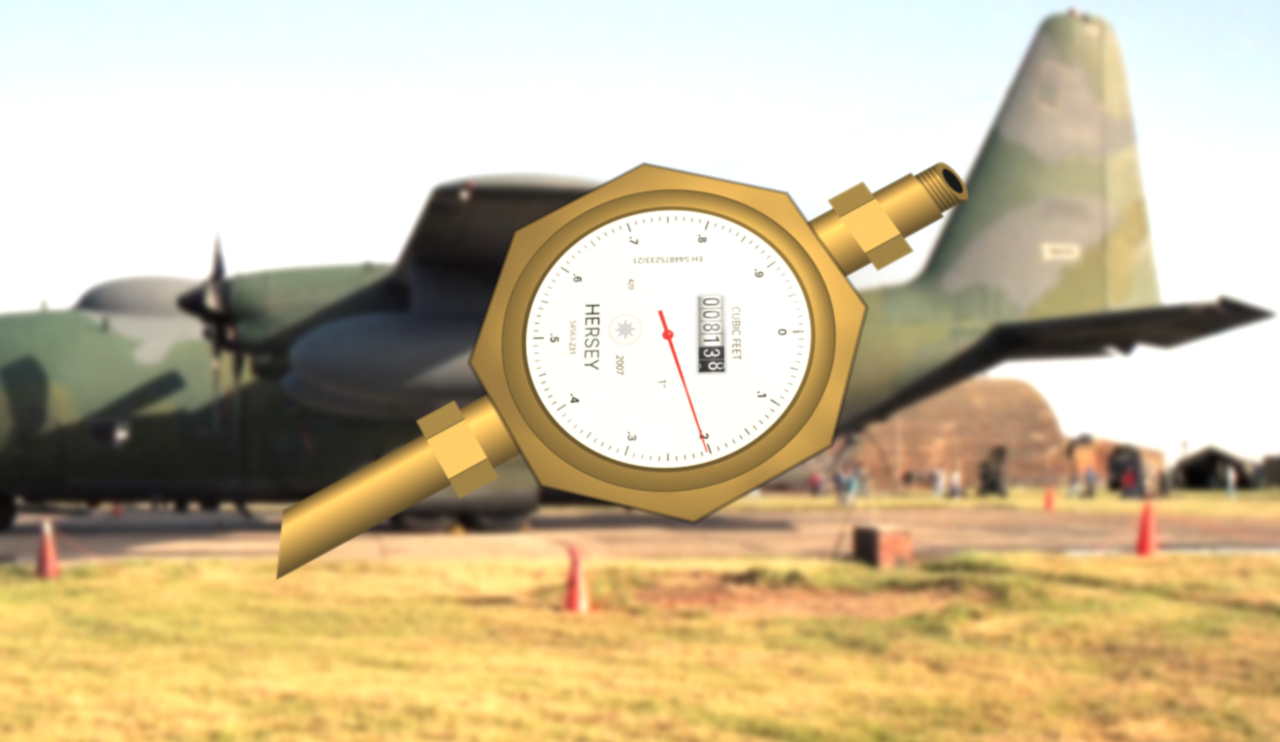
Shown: 8138.20
